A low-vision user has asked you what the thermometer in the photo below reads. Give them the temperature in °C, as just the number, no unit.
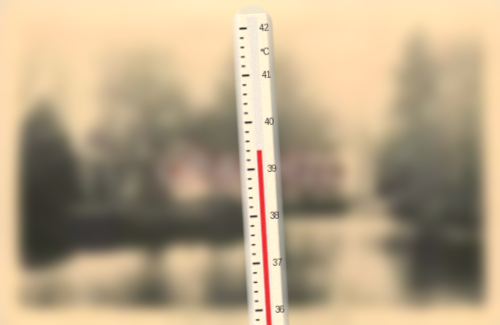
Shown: 39.4
